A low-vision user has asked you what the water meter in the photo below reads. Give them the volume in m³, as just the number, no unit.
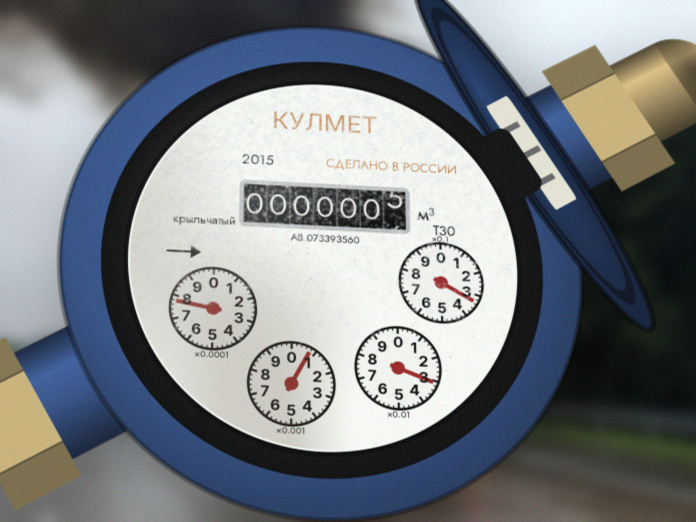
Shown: 5.3307
